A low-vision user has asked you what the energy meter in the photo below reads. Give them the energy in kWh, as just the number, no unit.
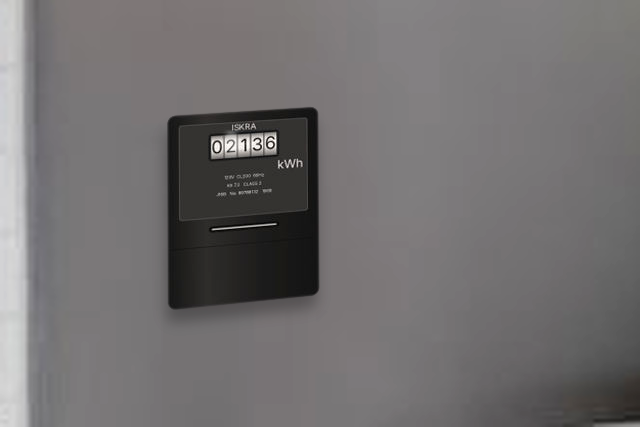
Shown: 2136
